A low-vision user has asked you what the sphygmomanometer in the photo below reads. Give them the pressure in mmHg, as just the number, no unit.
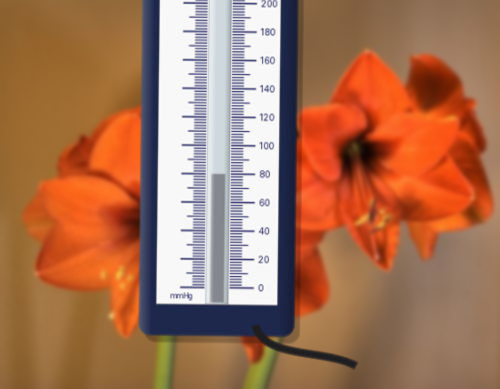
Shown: 80
